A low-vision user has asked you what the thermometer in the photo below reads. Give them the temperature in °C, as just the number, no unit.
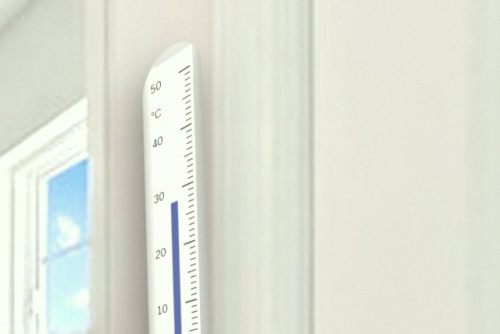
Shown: 28
